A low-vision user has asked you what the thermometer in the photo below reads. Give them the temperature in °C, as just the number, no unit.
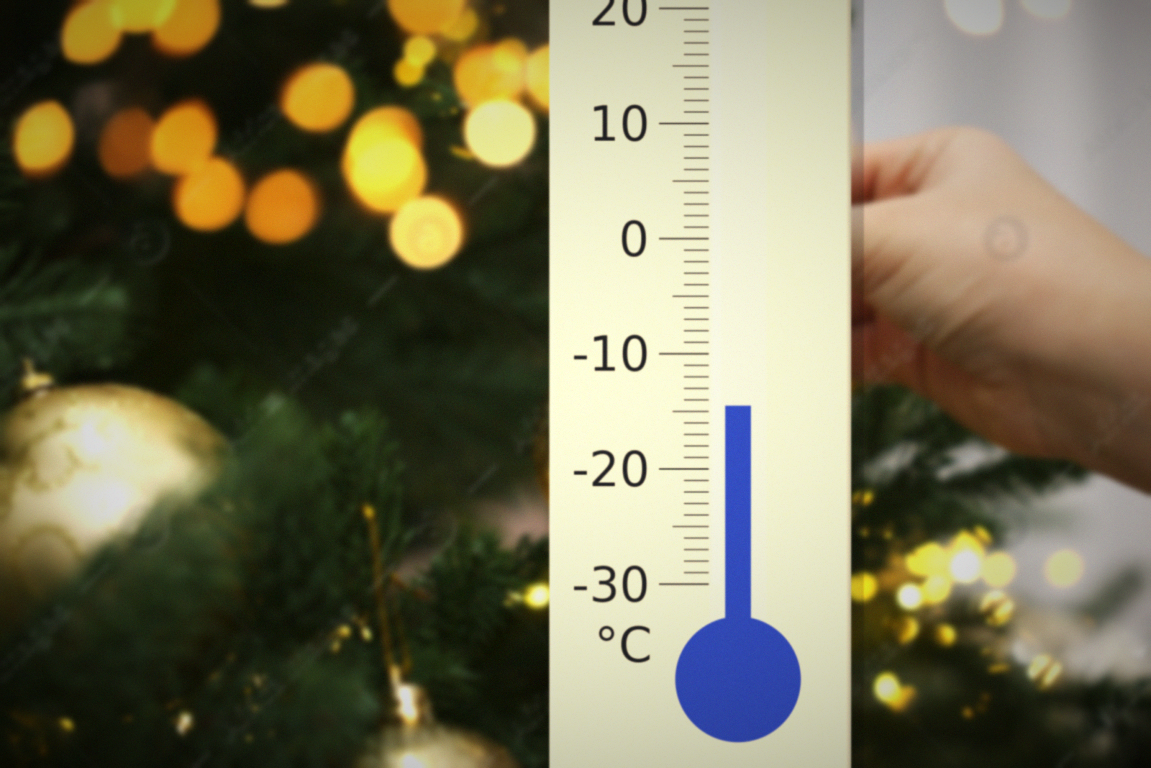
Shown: -14.5
